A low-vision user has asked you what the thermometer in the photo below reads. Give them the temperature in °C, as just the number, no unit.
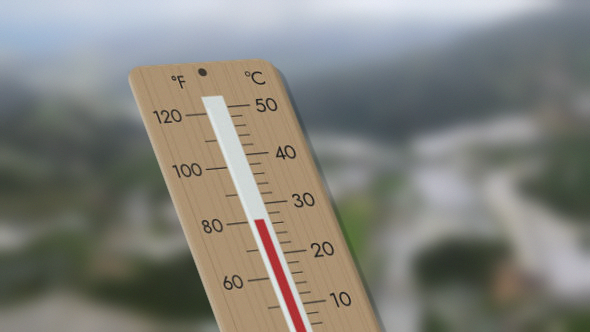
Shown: 27
